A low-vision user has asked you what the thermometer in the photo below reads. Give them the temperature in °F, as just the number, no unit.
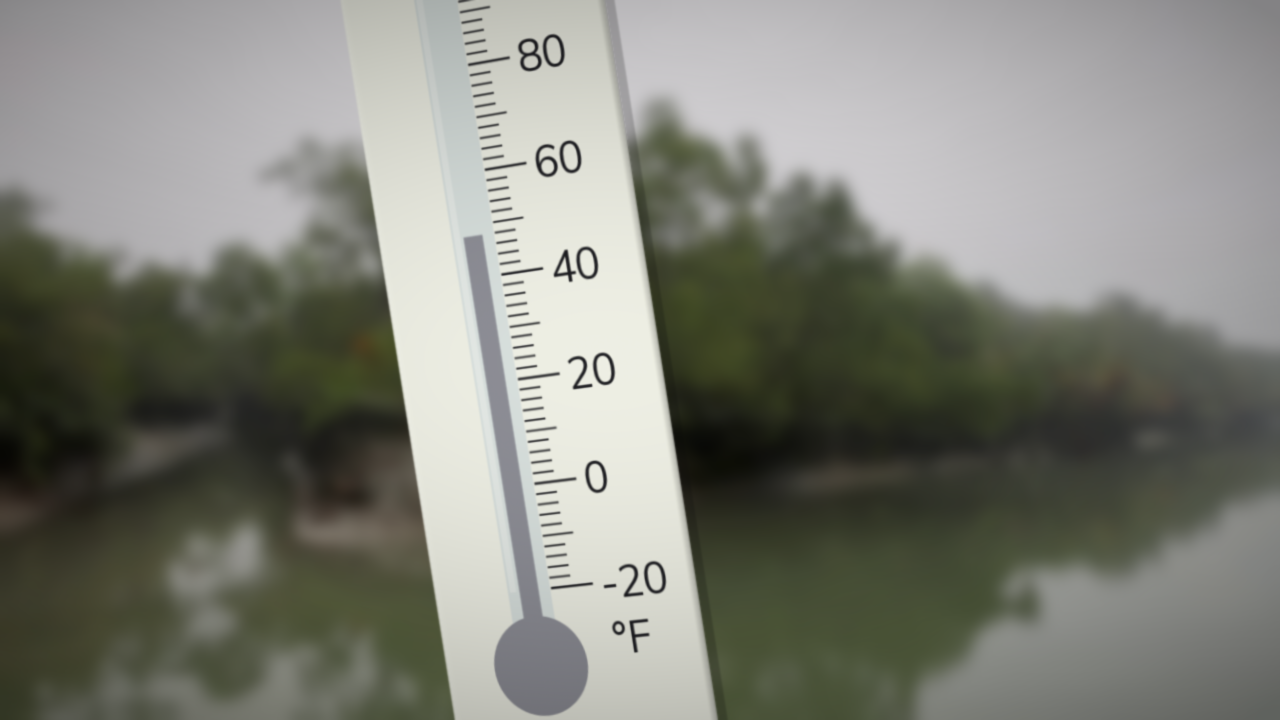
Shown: 48
